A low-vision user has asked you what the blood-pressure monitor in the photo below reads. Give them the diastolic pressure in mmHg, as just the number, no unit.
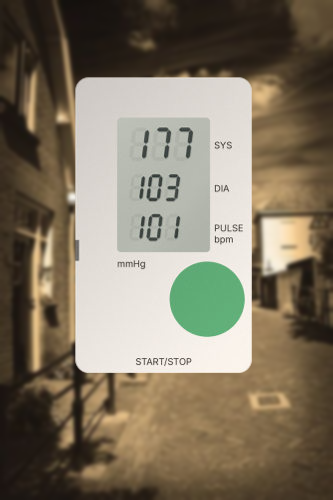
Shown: 103
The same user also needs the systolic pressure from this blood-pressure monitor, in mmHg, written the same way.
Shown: 177
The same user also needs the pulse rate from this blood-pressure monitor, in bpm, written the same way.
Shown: 101
